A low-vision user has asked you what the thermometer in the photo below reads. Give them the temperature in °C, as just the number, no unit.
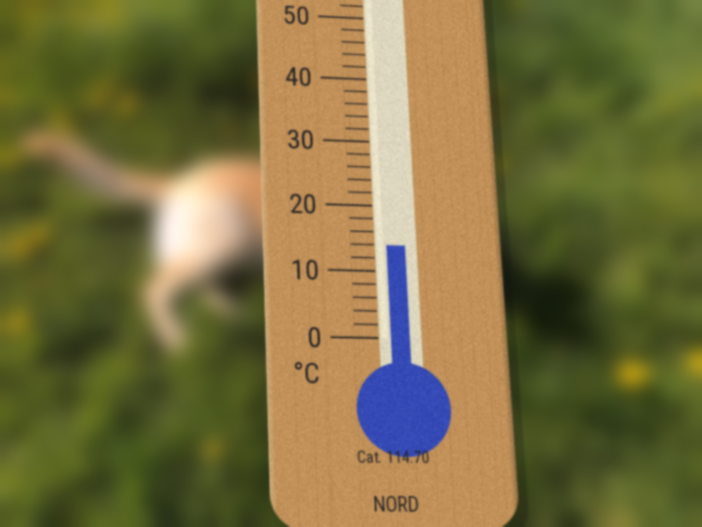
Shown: 14
